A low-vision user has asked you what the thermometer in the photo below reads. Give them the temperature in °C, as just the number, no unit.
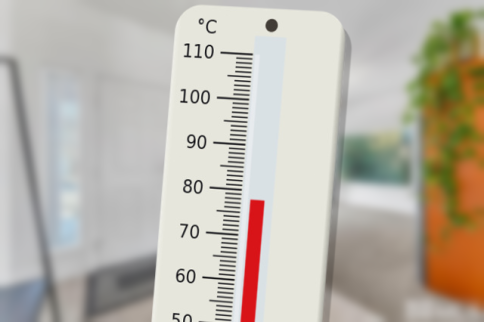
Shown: 78
